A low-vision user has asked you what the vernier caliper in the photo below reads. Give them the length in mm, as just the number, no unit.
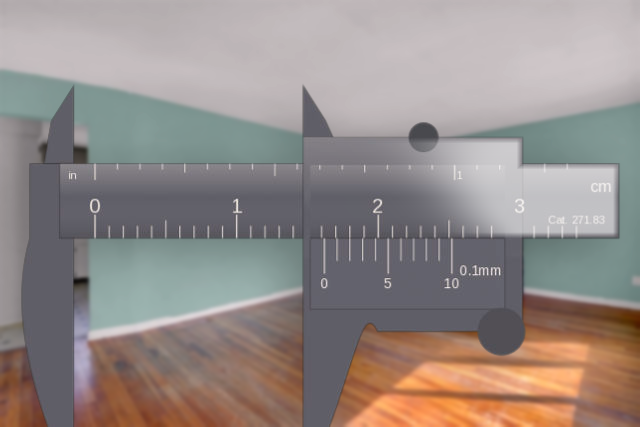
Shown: 16.2
